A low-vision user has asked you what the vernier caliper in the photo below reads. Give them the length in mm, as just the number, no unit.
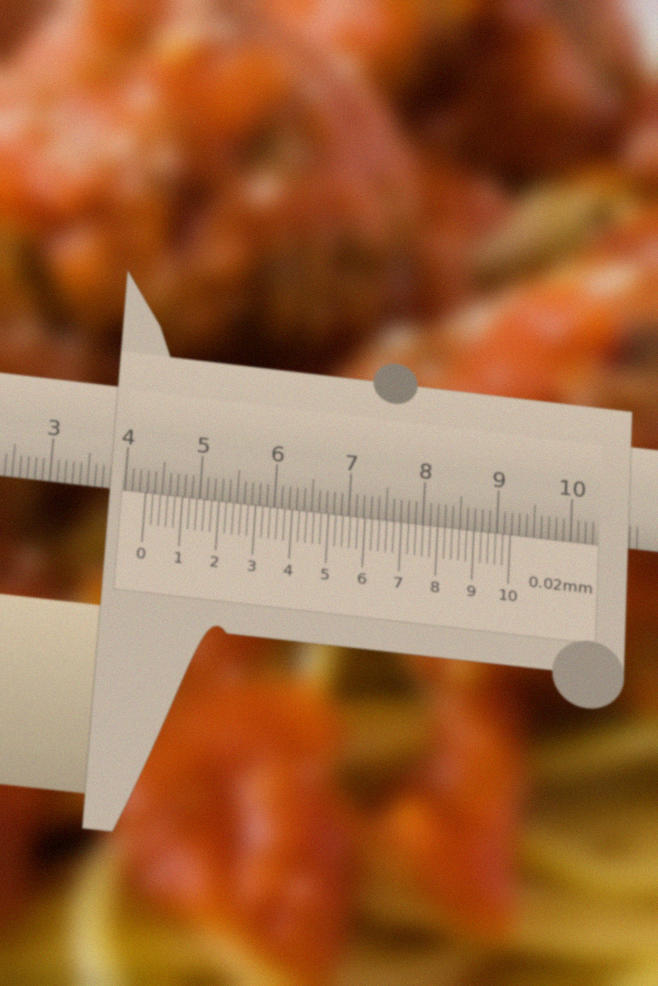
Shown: 42.8
